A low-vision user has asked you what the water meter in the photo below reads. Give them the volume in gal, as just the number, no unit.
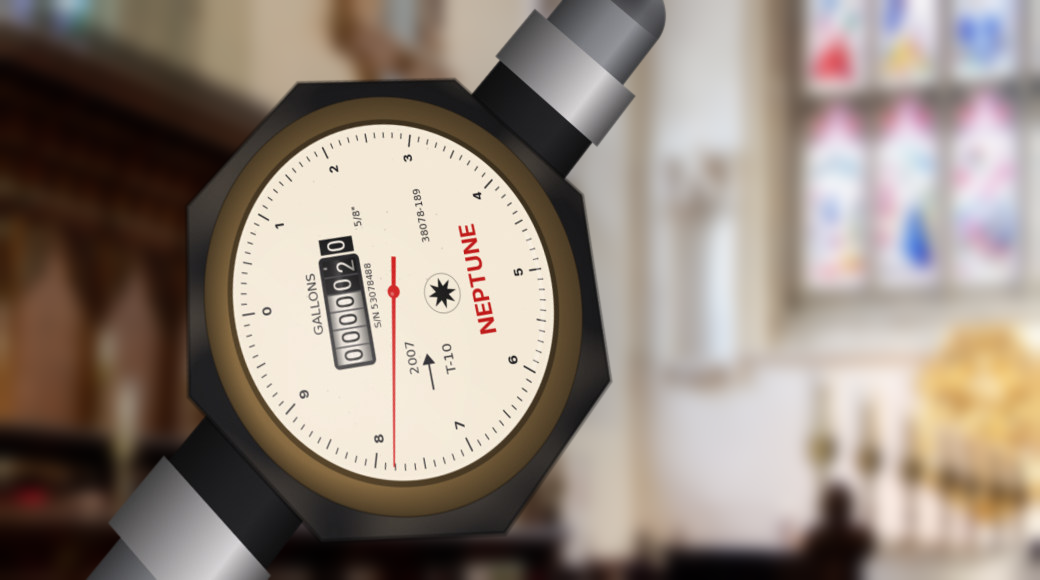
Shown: 17.8
